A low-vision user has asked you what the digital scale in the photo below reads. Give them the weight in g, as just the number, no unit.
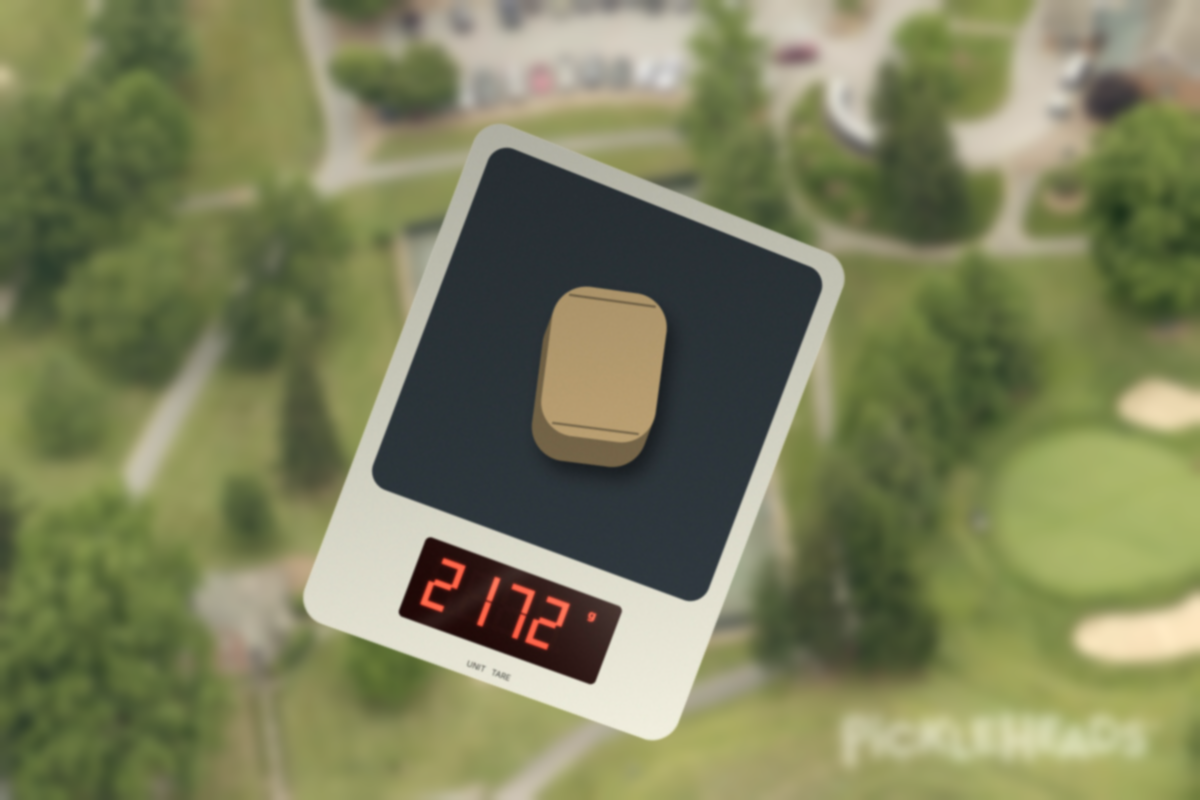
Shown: 2172
